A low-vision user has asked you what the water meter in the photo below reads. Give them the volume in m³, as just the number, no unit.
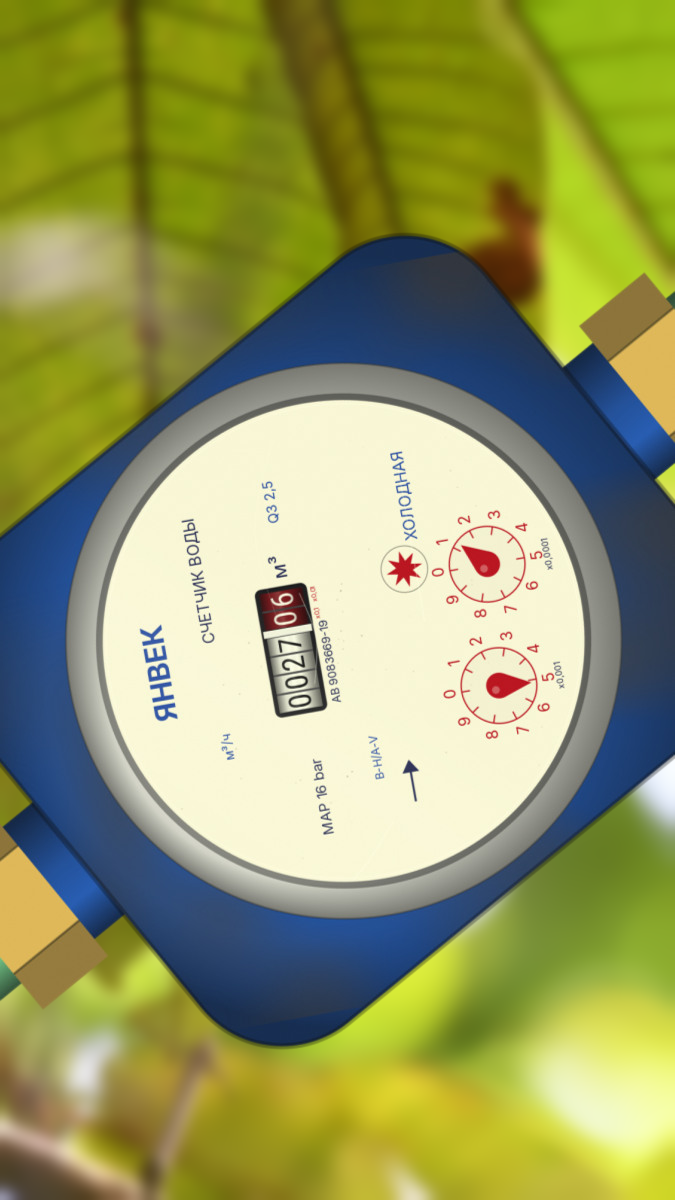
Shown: 27.0651
